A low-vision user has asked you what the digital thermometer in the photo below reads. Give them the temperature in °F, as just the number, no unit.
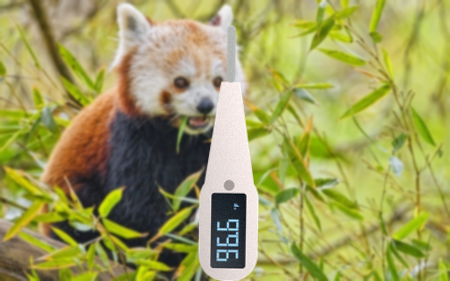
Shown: 96.6
